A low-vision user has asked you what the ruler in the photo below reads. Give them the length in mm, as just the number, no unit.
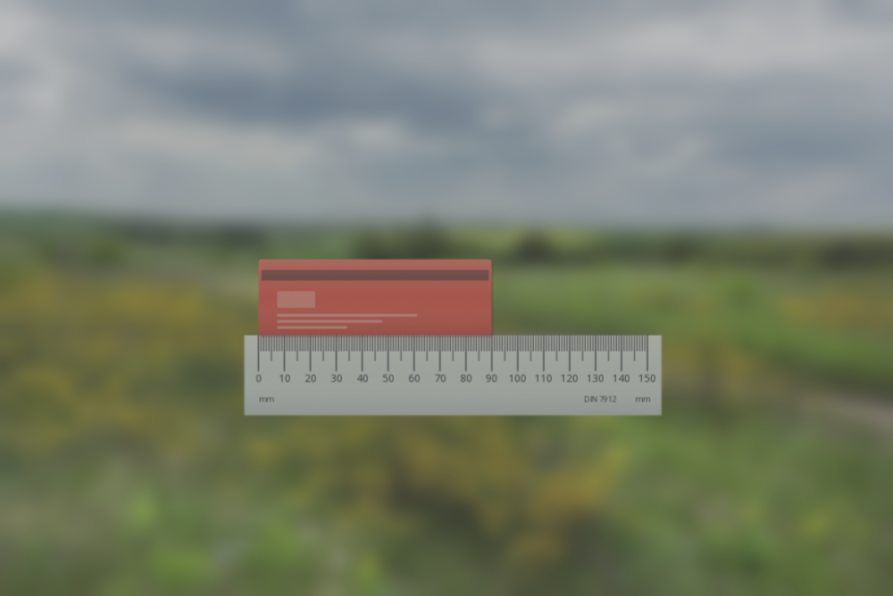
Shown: 90
